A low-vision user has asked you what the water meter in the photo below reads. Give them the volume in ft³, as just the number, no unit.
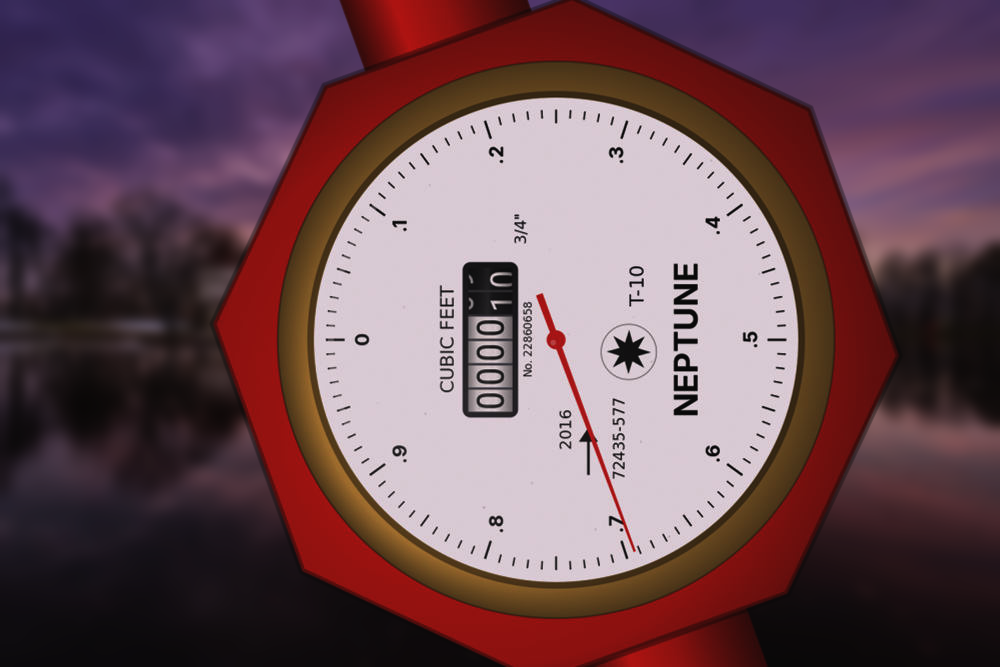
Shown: 9.69
